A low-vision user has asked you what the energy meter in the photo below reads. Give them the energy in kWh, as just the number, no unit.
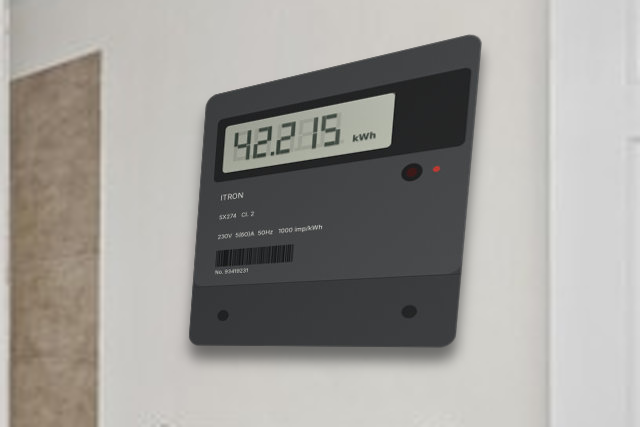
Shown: 42.215
